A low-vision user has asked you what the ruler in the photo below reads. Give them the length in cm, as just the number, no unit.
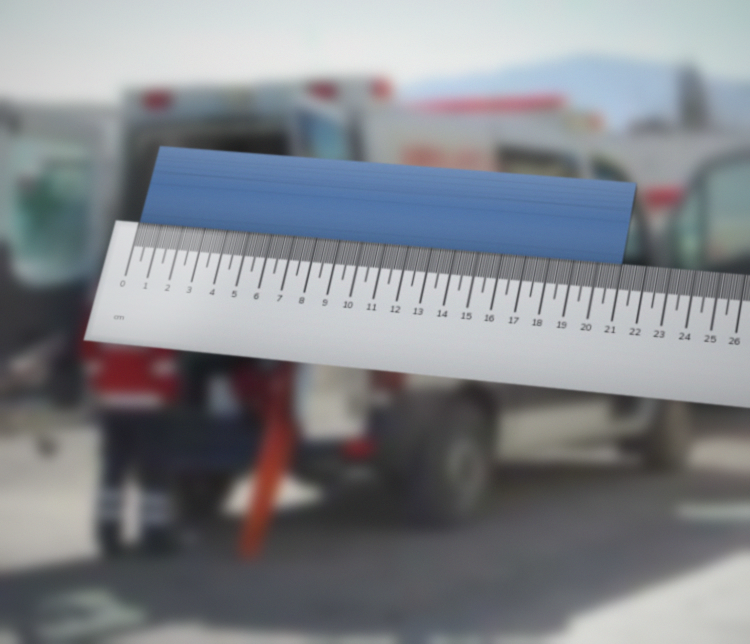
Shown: 21
